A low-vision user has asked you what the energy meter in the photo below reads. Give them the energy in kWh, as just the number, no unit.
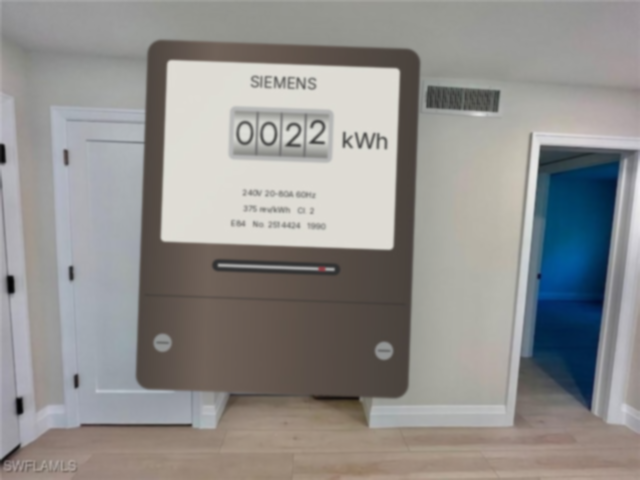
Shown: 22
